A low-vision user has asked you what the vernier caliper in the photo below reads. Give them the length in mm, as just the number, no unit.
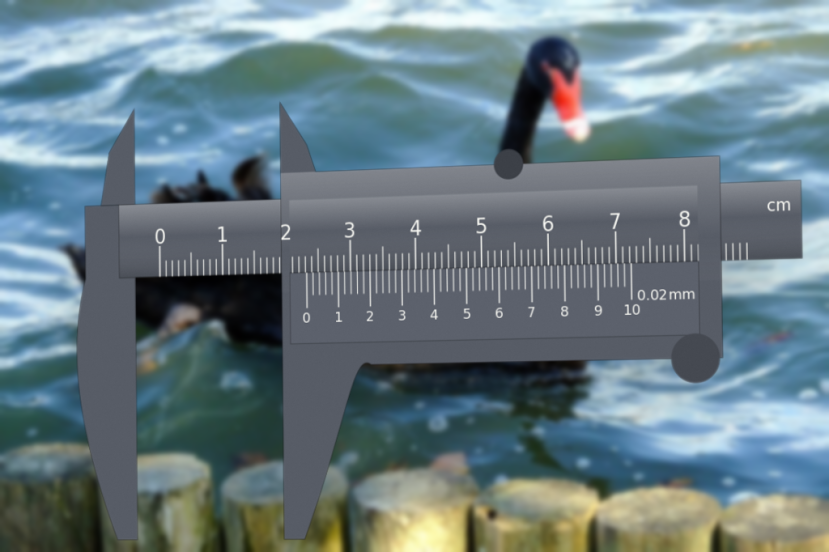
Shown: 23.2
